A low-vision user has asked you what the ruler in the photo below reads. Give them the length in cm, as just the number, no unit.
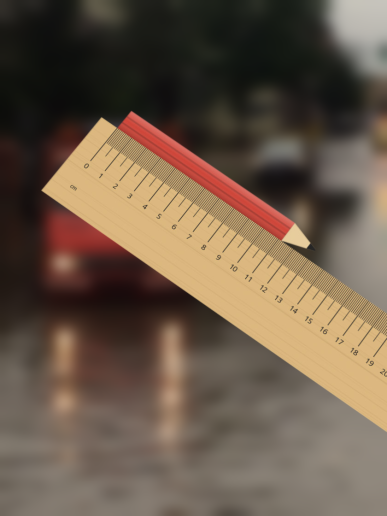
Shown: 13
